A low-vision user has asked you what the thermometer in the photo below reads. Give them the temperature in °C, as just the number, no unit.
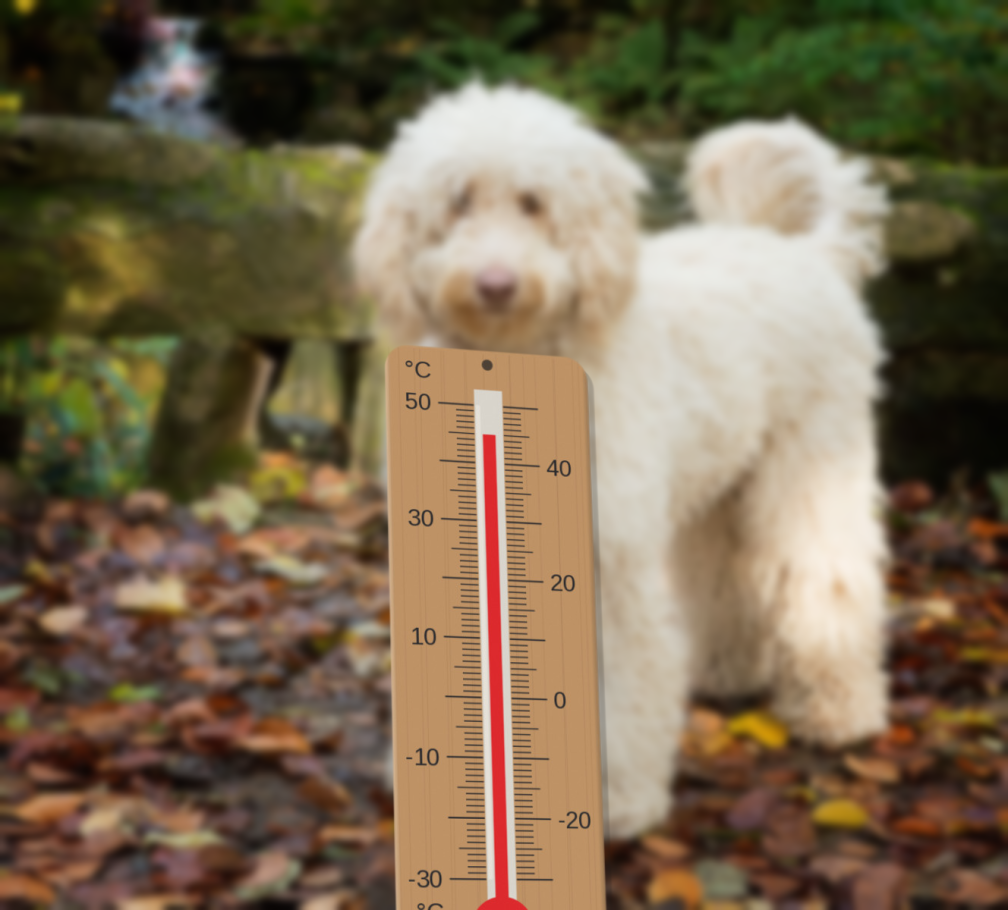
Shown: 45
